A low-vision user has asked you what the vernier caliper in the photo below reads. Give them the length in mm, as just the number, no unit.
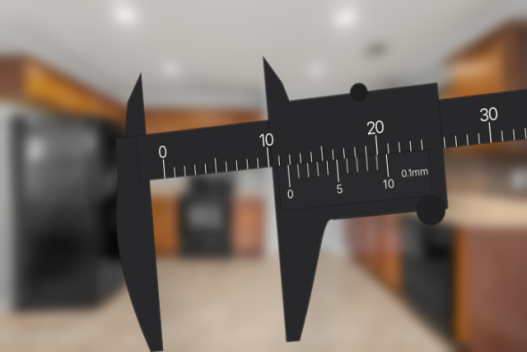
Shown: 11.8
